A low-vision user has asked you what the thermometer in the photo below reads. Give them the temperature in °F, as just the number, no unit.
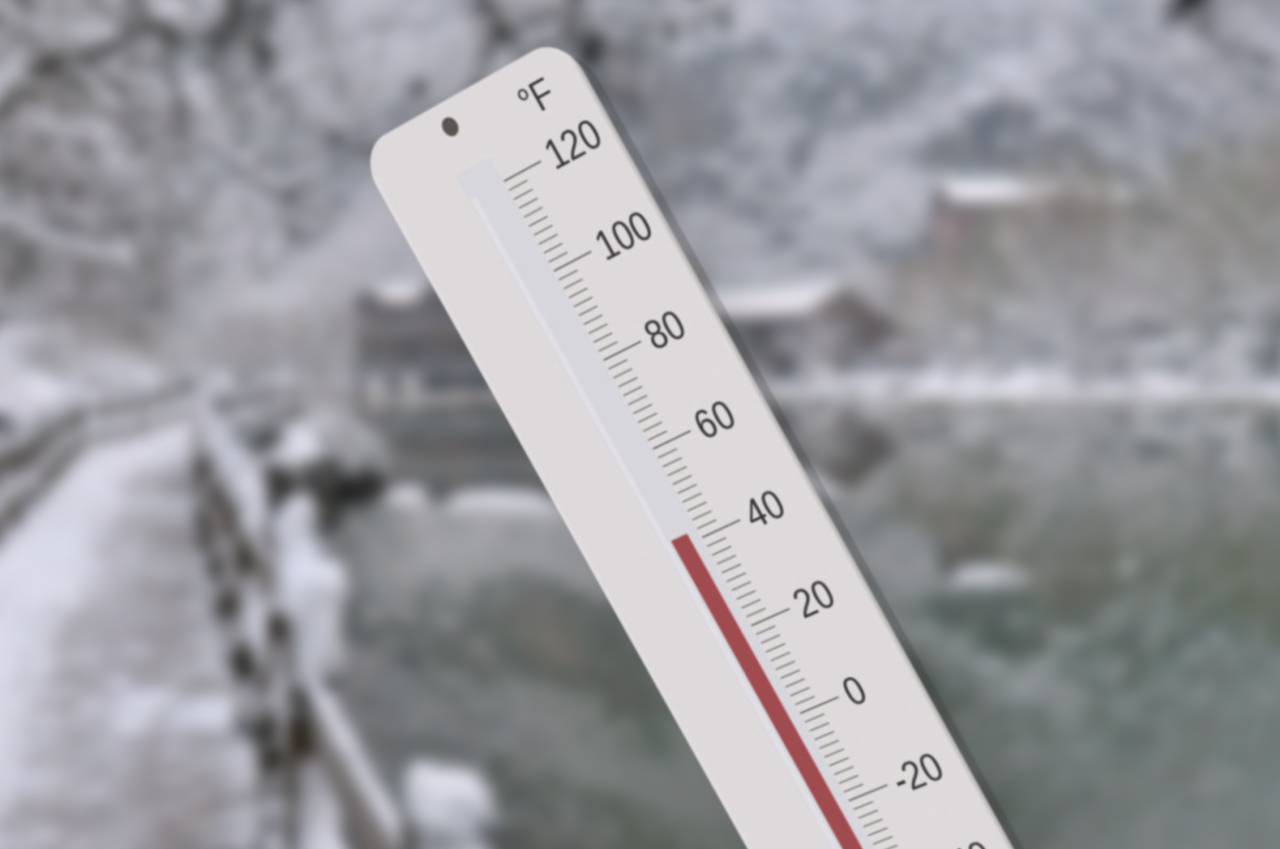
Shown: 42
